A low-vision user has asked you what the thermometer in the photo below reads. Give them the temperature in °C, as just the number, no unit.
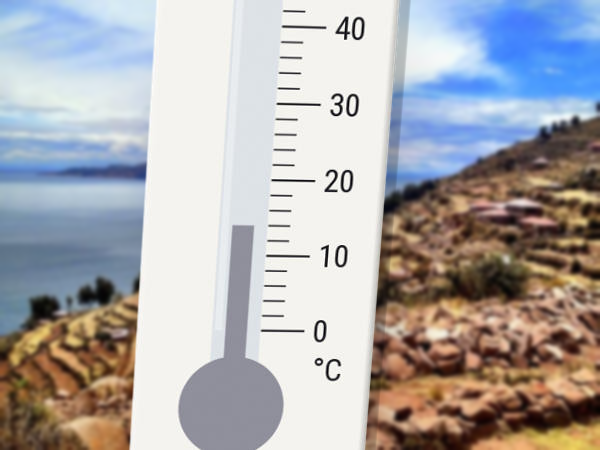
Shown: 14
